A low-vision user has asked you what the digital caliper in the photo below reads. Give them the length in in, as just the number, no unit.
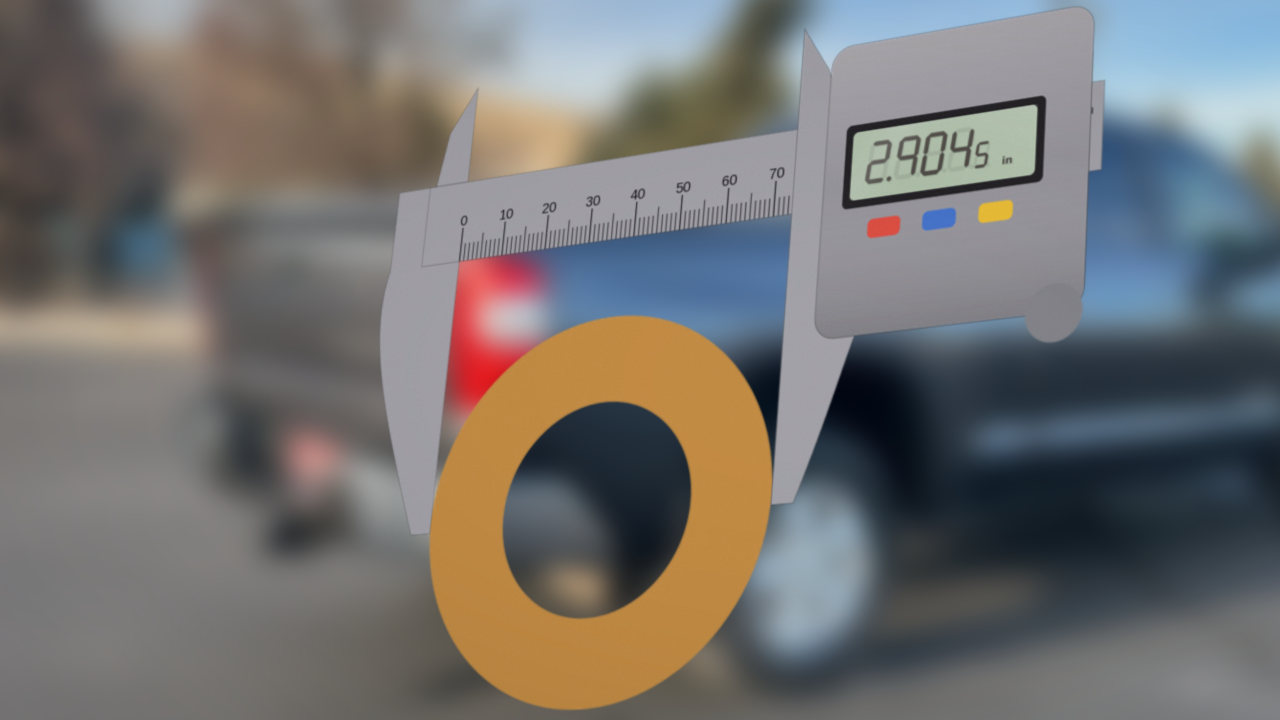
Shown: 2.9045
